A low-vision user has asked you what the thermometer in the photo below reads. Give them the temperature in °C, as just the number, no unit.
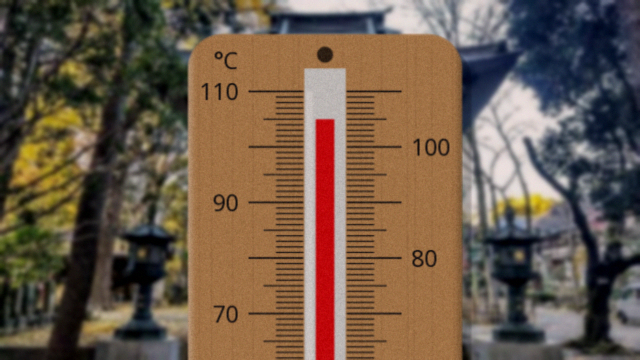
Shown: 105
